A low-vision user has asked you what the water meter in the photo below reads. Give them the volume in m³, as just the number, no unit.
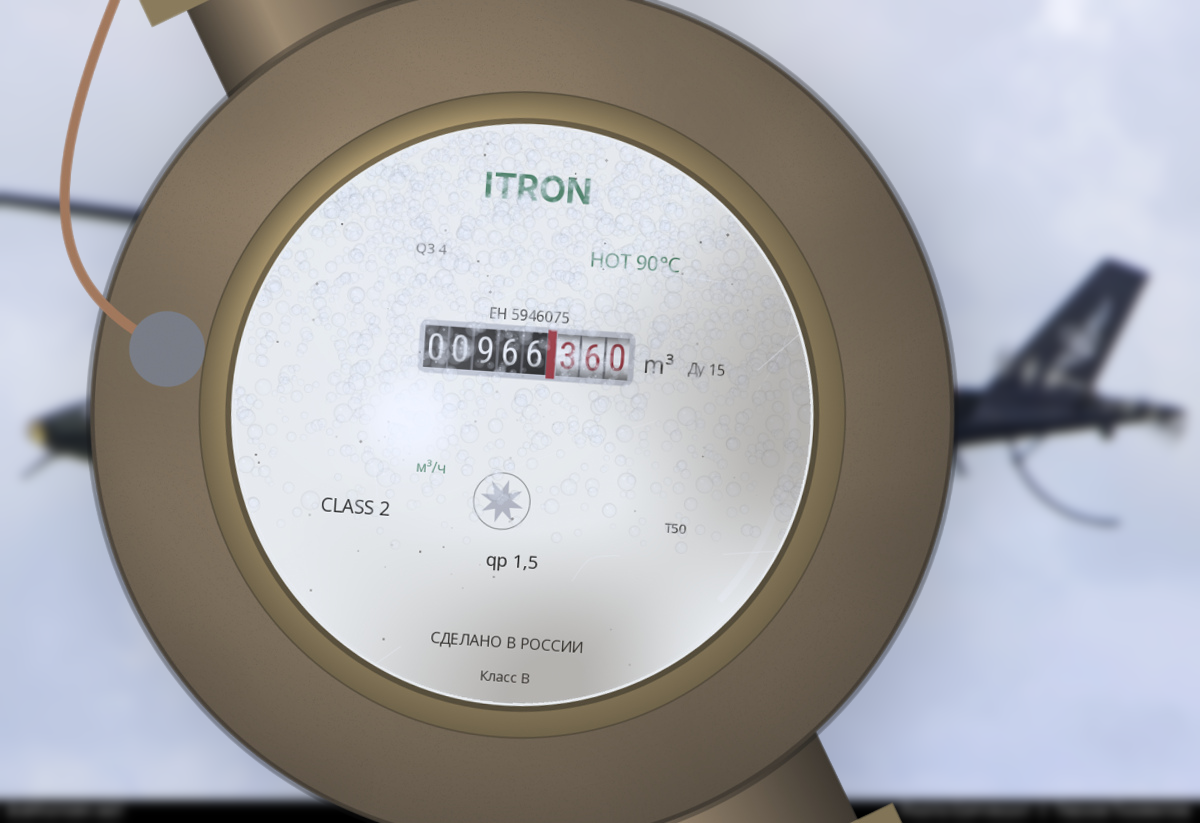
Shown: 966.360
